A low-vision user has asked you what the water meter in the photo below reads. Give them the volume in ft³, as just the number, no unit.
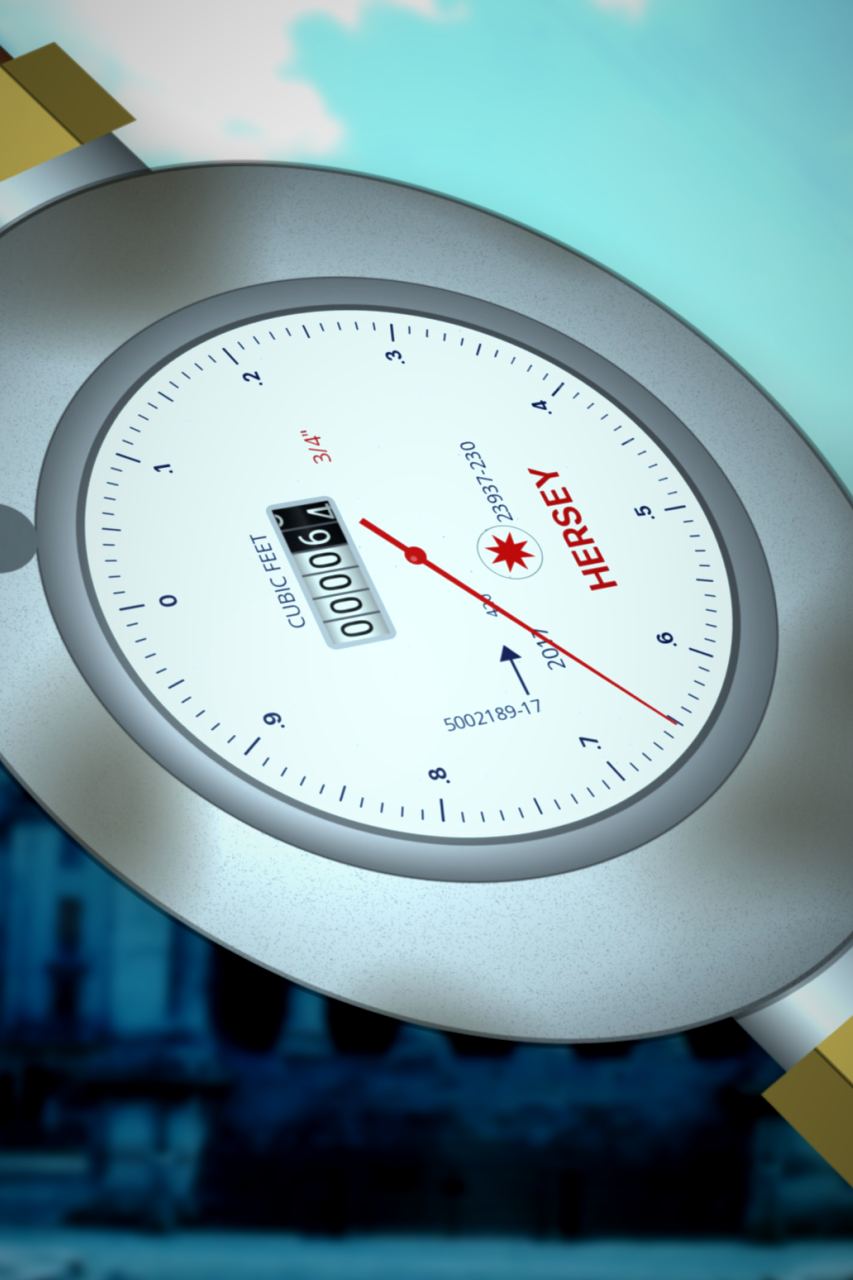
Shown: 63.65
